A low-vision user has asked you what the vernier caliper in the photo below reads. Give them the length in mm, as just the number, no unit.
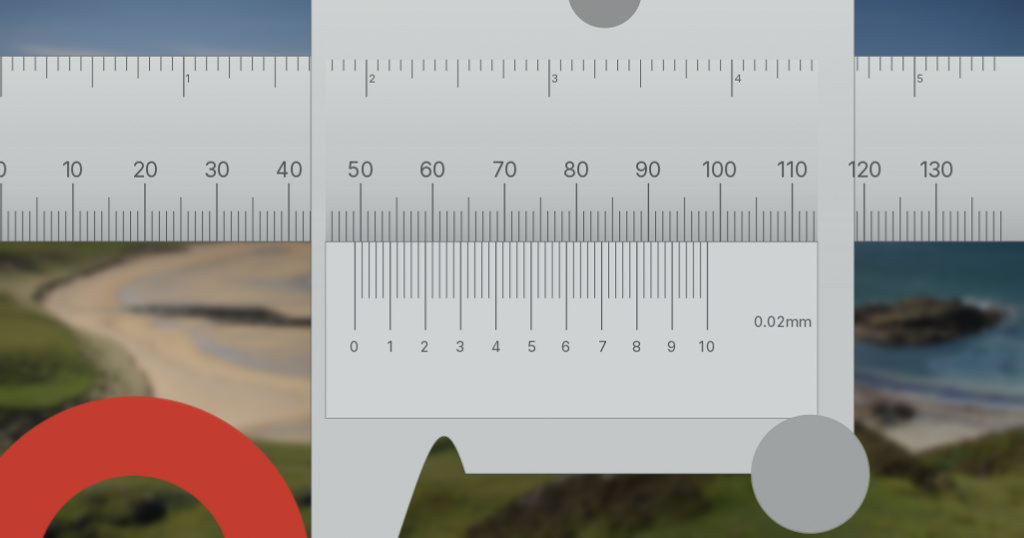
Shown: 49.2
